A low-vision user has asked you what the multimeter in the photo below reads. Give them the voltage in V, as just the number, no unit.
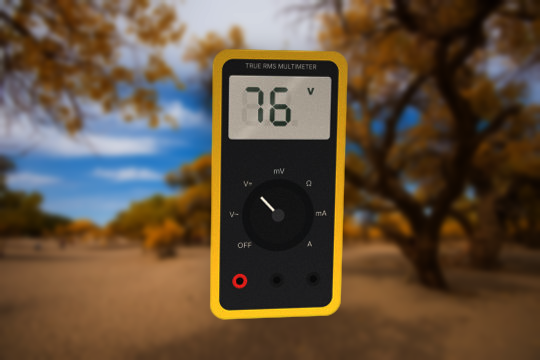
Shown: 76
